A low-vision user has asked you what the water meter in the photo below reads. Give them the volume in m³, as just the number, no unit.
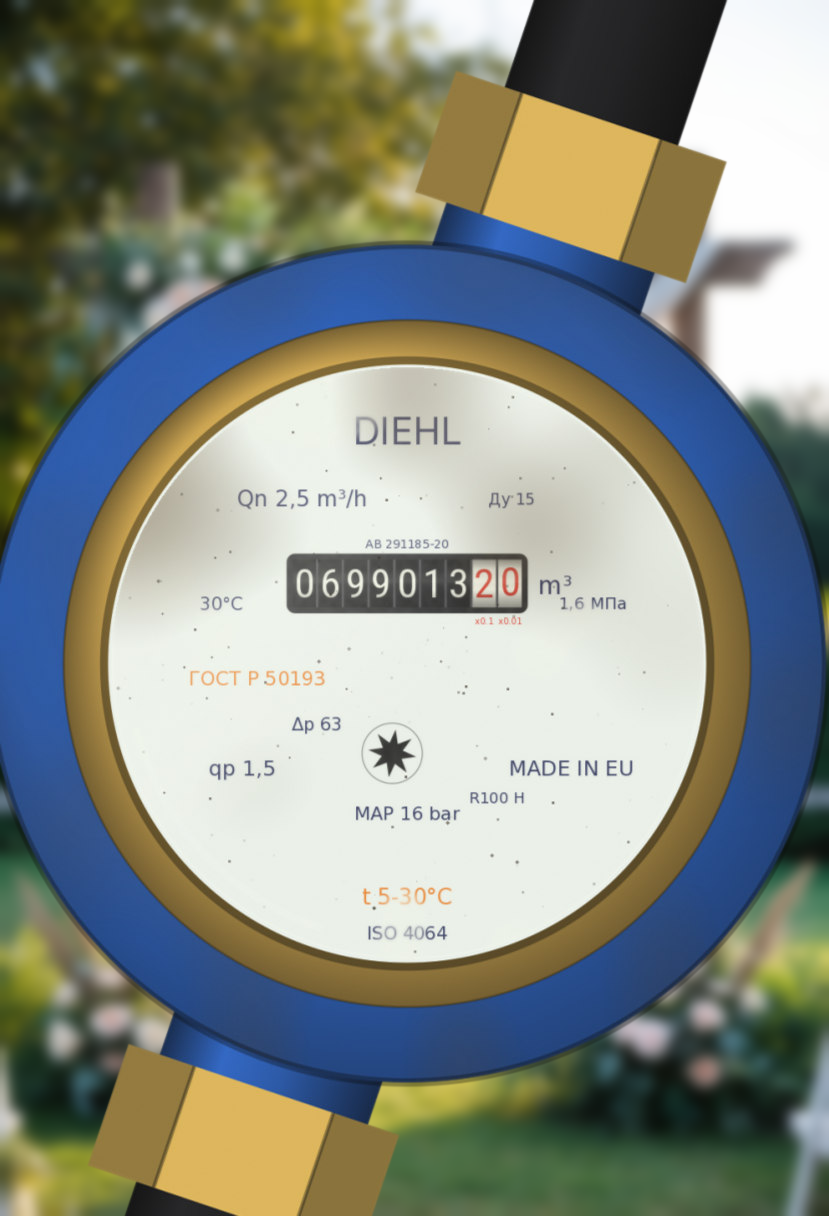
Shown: 699013.20
